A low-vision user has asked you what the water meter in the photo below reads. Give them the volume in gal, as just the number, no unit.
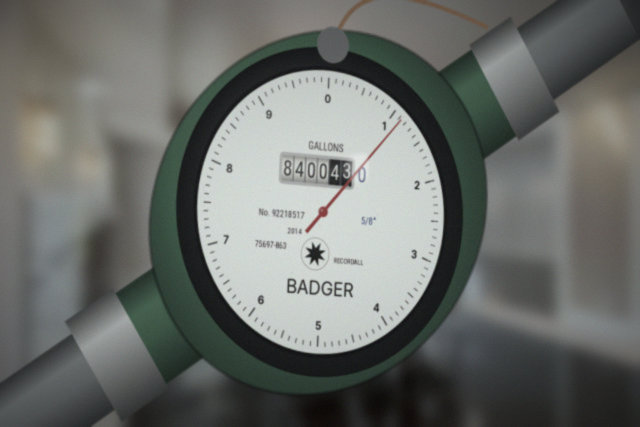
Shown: 8400431.1
